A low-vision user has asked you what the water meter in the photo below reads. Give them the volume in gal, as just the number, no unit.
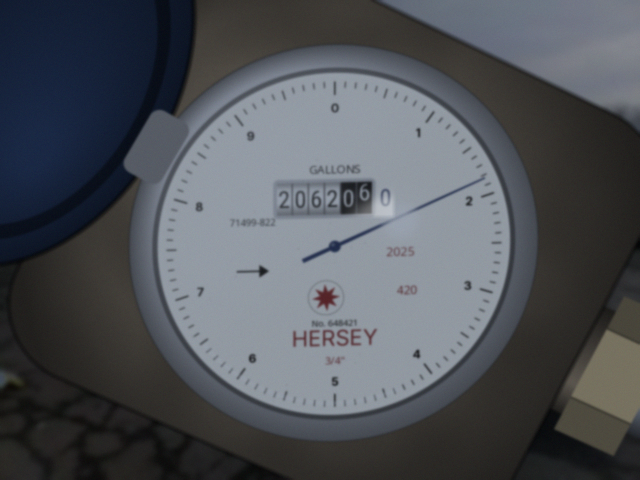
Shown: 2062061.8
